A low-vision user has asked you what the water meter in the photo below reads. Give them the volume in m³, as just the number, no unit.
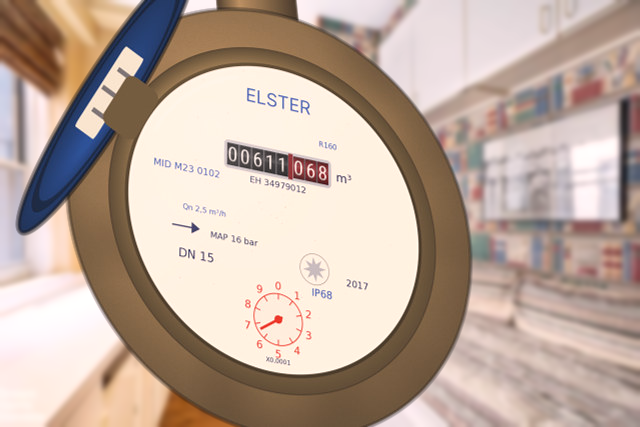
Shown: 611.0686
